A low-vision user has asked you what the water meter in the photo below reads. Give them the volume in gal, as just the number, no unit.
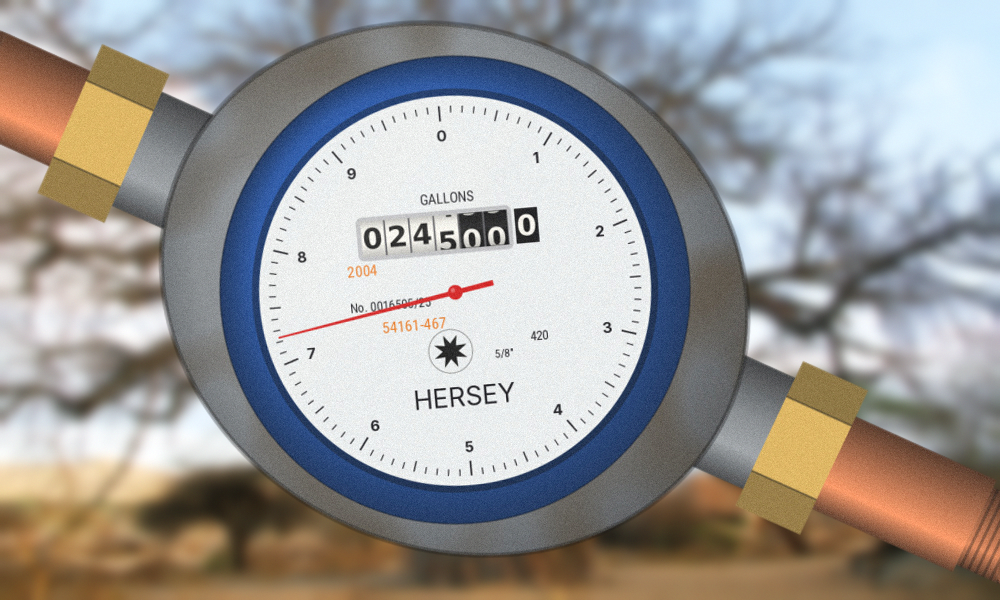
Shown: 244997.2
